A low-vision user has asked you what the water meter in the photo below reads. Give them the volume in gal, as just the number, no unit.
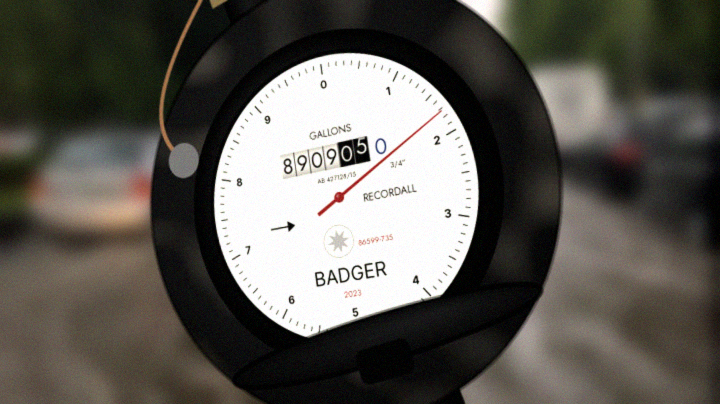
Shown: 8909051.7
